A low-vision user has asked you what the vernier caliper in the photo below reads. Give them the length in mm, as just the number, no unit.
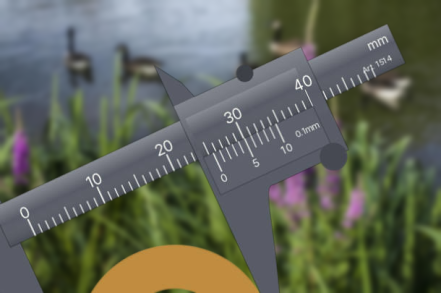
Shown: 25.6
